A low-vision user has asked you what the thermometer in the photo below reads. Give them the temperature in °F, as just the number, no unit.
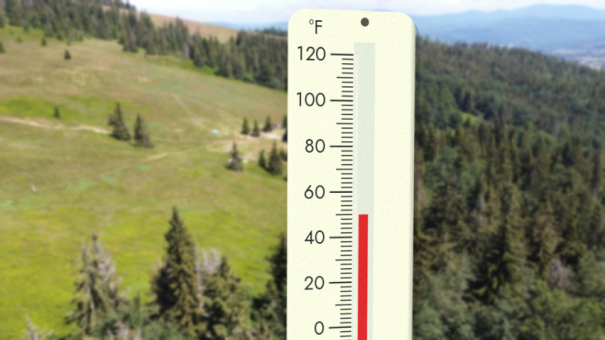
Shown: 50
